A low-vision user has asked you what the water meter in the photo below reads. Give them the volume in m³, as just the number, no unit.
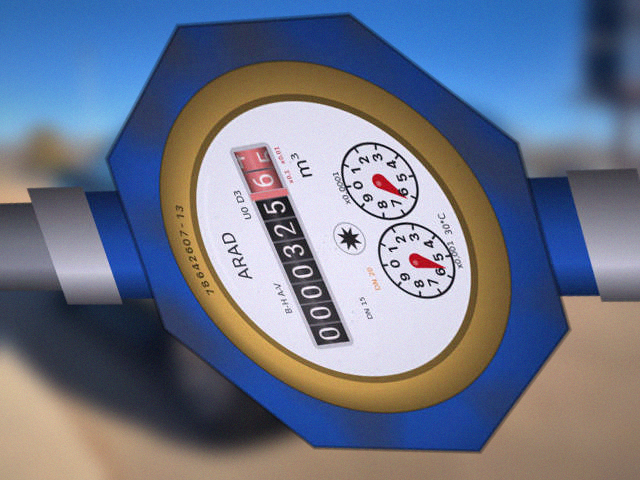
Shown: 325.6456
